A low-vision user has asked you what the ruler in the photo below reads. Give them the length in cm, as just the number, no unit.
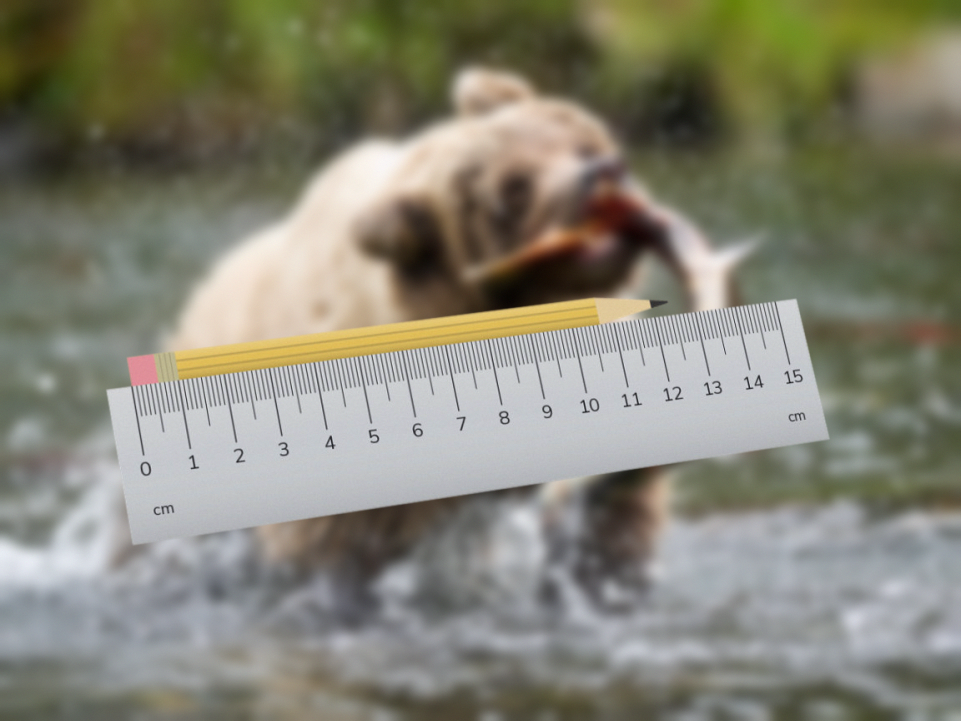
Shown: 12.4
